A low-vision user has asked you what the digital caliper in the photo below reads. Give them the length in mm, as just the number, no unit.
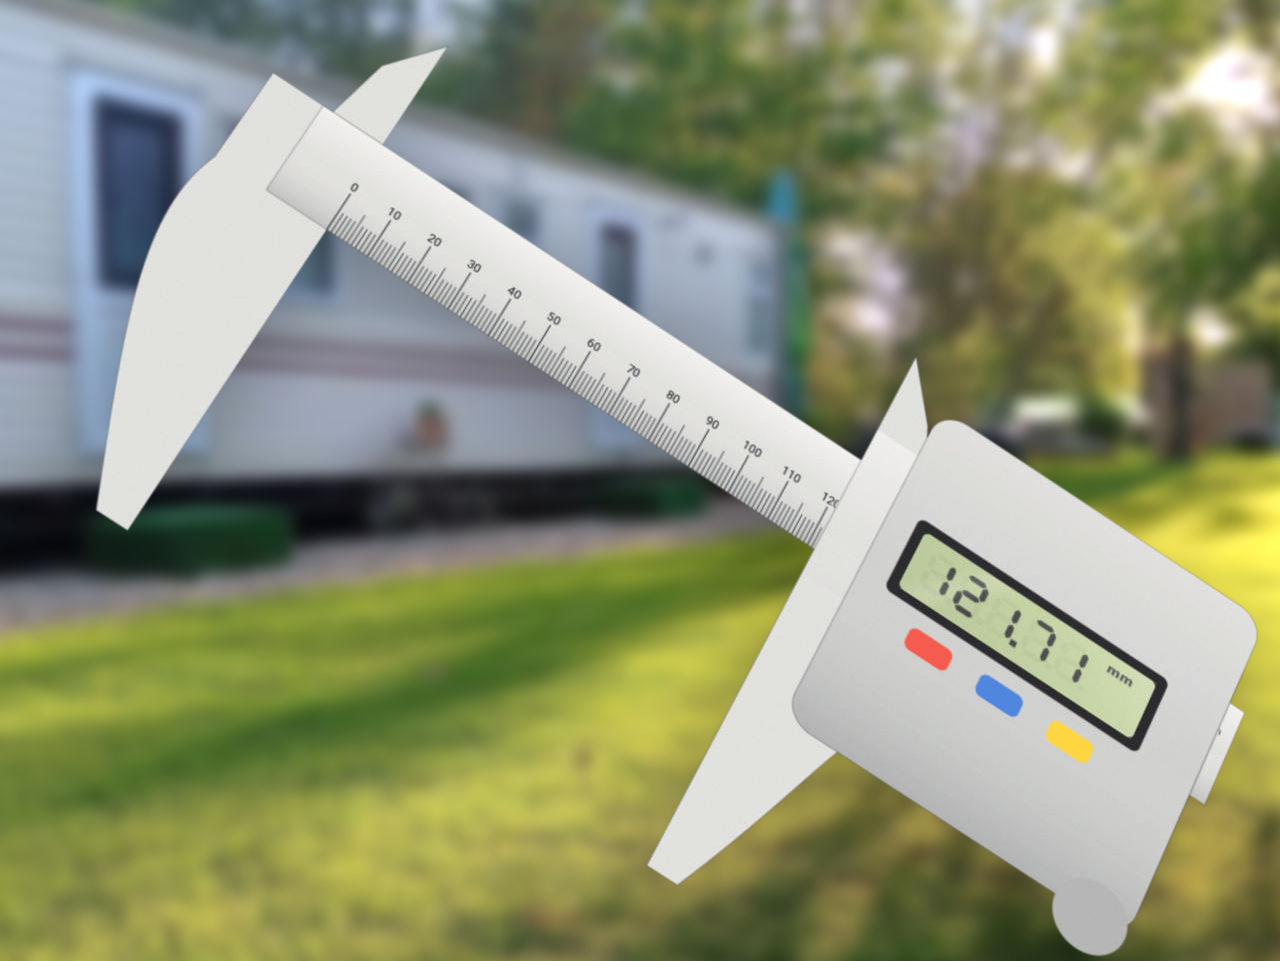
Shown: 121.71
